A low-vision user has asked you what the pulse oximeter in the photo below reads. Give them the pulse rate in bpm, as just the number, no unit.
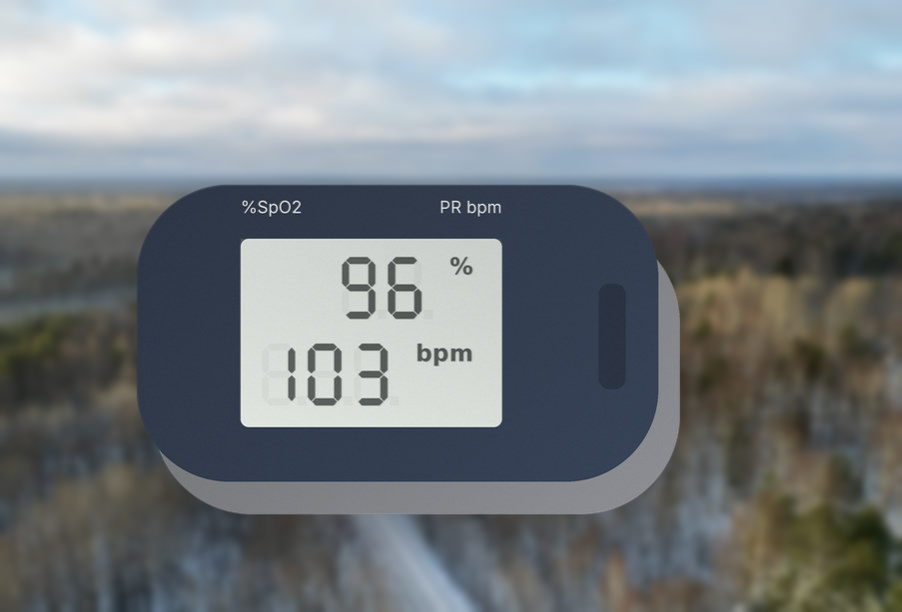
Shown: 103
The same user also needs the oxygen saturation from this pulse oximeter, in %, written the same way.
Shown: 96
